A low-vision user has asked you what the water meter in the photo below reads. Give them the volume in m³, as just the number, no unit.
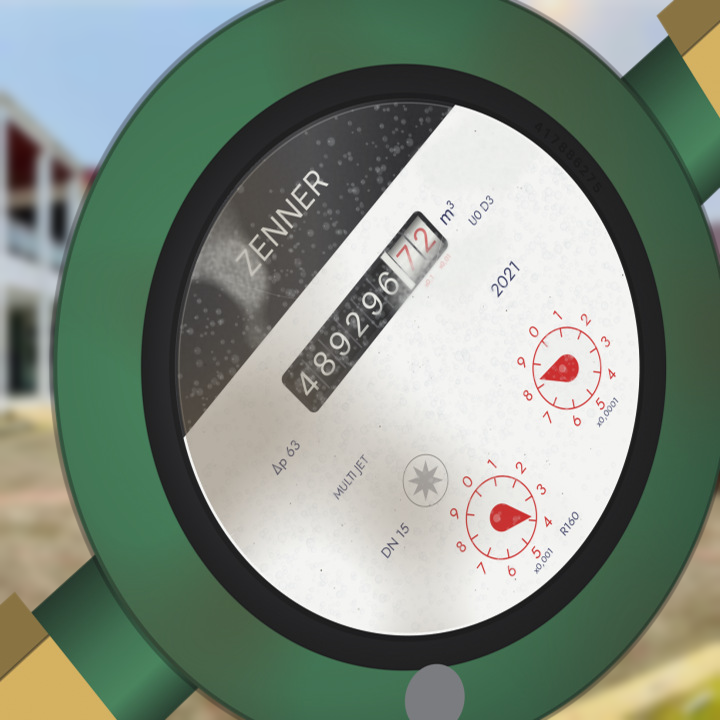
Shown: 489296.7238
